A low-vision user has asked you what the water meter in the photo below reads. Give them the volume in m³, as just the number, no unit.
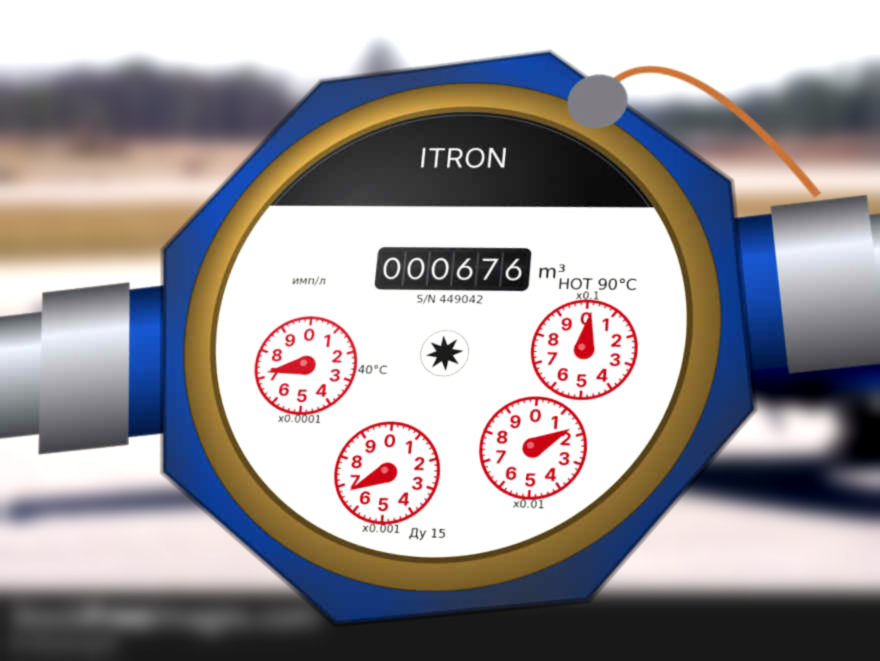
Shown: 676.0167
